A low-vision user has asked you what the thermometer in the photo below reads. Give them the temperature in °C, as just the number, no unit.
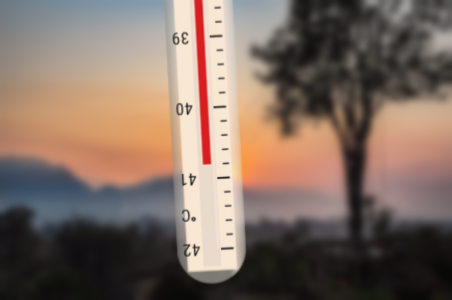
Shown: 40.8
